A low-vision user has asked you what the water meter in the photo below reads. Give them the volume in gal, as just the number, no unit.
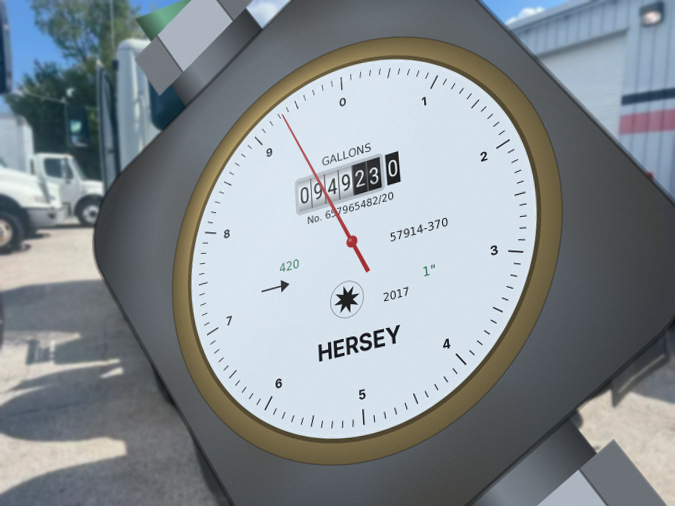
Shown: 949229.3
